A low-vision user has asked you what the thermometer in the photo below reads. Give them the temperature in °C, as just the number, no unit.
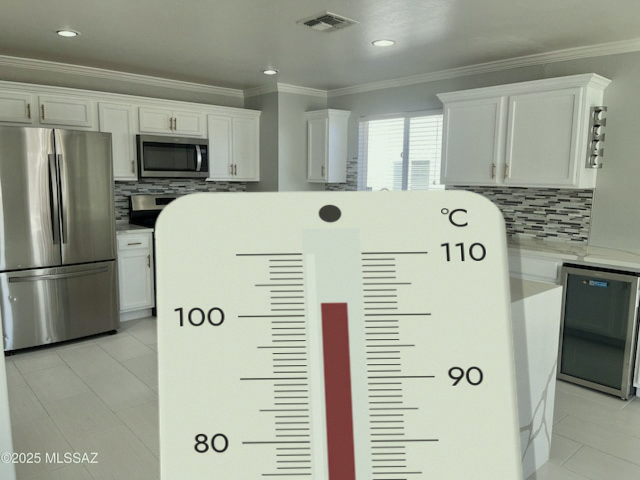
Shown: 102
